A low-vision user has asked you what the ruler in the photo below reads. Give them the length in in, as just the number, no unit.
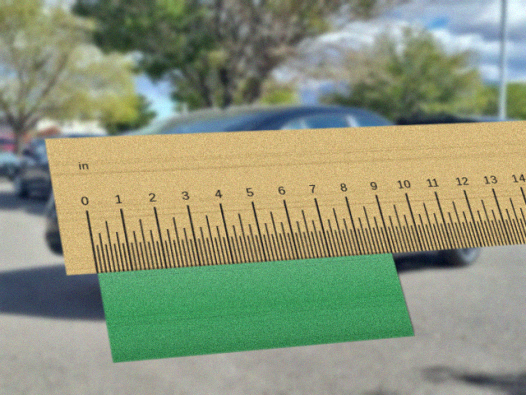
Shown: 9
